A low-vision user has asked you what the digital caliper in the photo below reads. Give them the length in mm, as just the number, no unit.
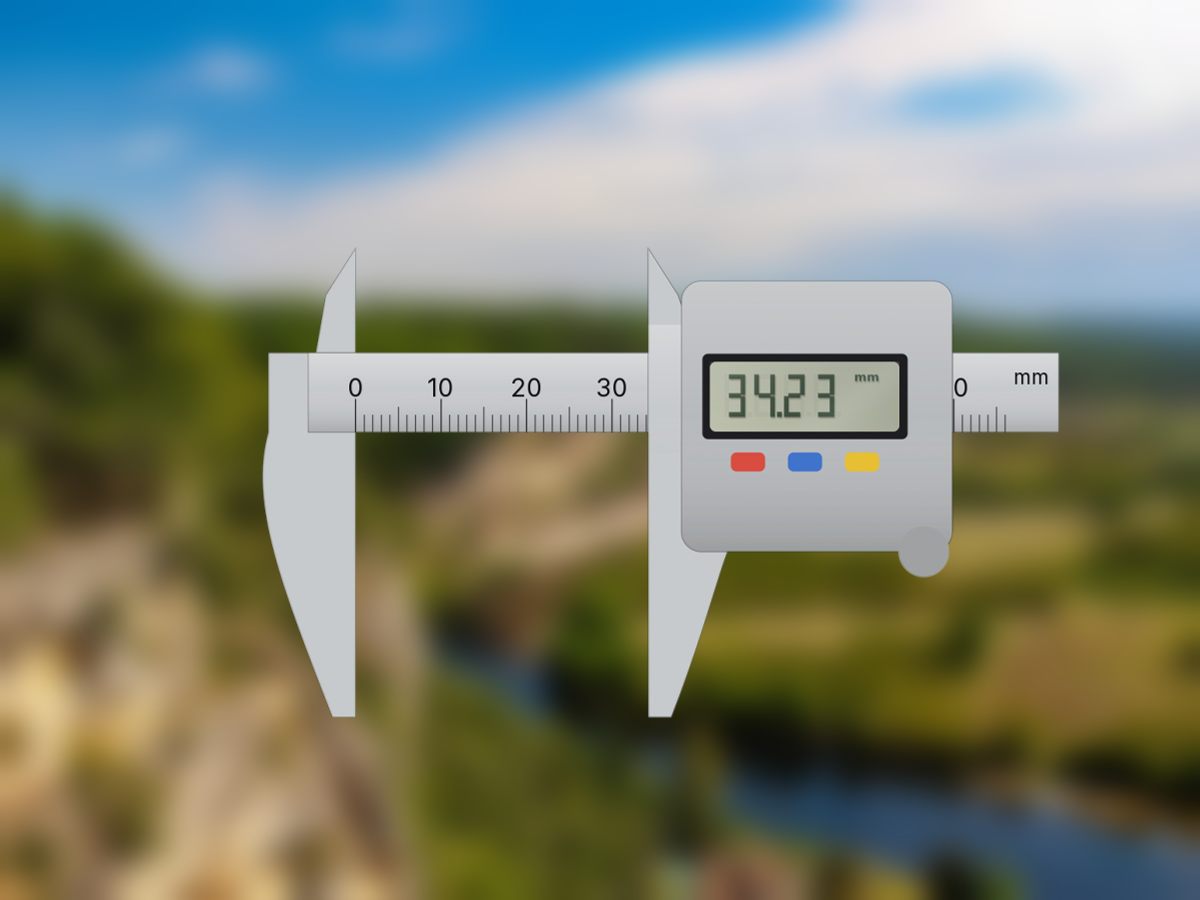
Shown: 34.23
